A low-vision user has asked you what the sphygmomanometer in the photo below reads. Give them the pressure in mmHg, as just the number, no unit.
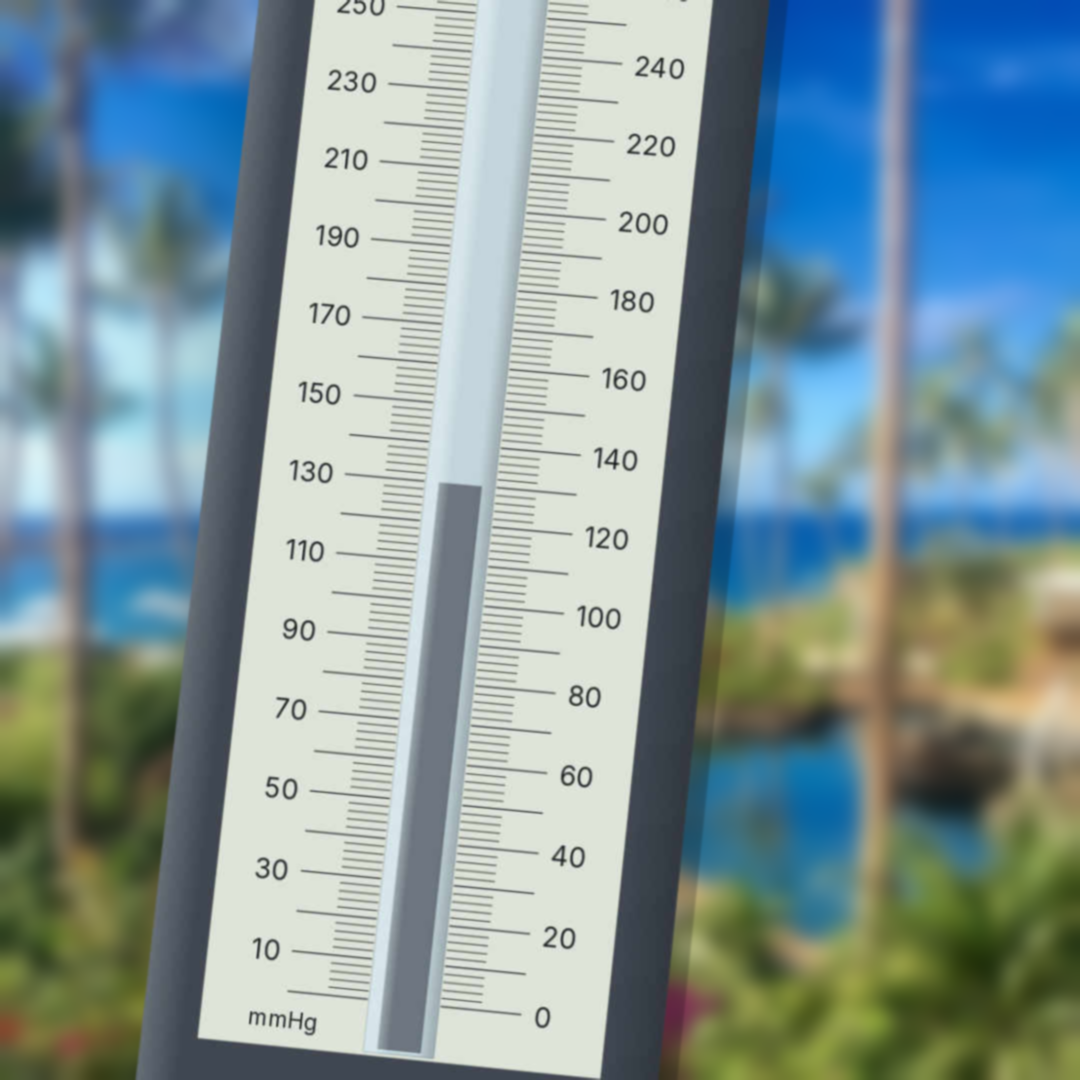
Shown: 130
